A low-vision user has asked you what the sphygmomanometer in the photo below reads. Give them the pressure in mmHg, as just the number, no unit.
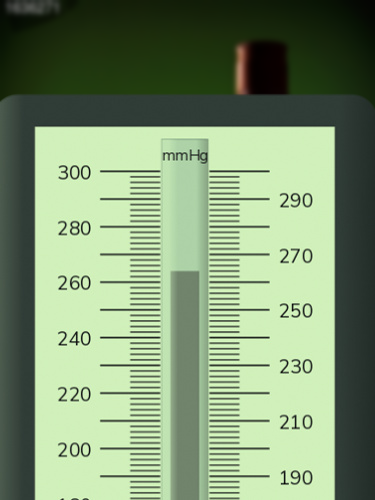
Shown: 264
